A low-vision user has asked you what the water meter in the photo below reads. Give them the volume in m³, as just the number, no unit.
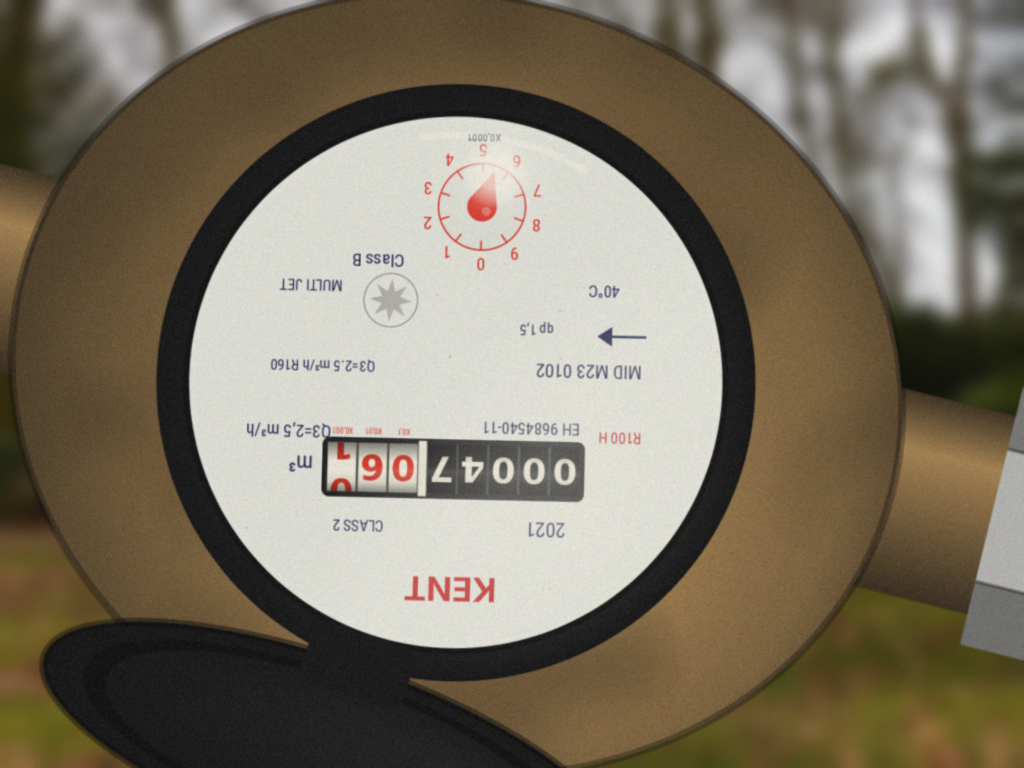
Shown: 47.0605
